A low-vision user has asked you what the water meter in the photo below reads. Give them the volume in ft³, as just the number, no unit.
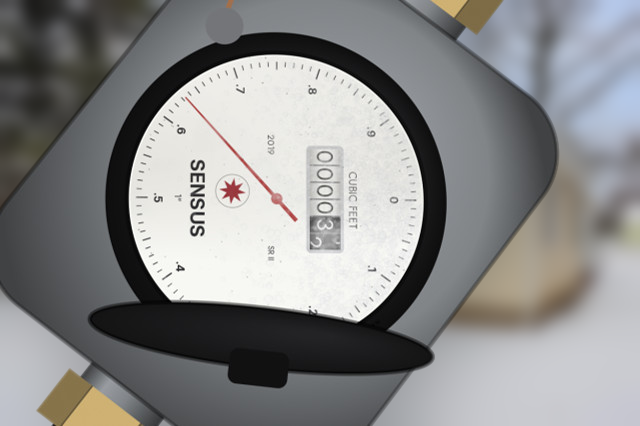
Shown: 31.63
